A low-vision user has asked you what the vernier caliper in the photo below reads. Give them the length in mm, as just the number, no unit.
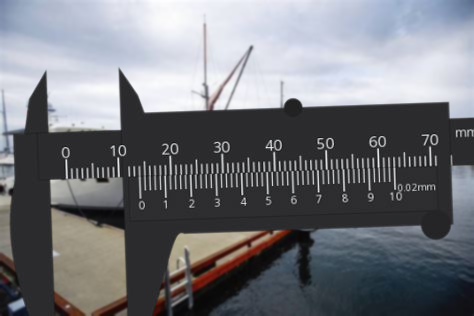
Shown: 14.0
